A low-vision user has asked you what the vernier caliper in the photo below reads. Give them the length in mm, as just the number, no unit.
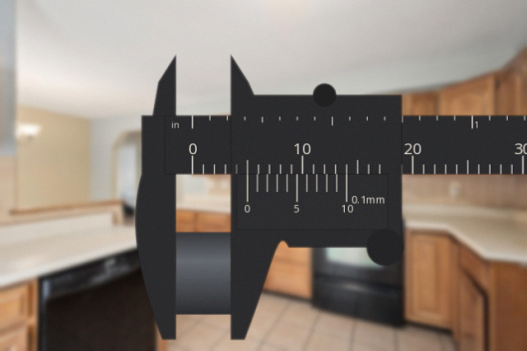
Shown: 5.0
